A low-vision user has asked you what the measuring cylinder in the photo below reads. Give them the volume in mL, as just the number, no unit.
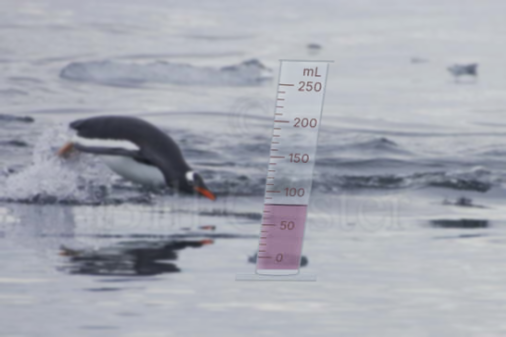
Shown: 80
